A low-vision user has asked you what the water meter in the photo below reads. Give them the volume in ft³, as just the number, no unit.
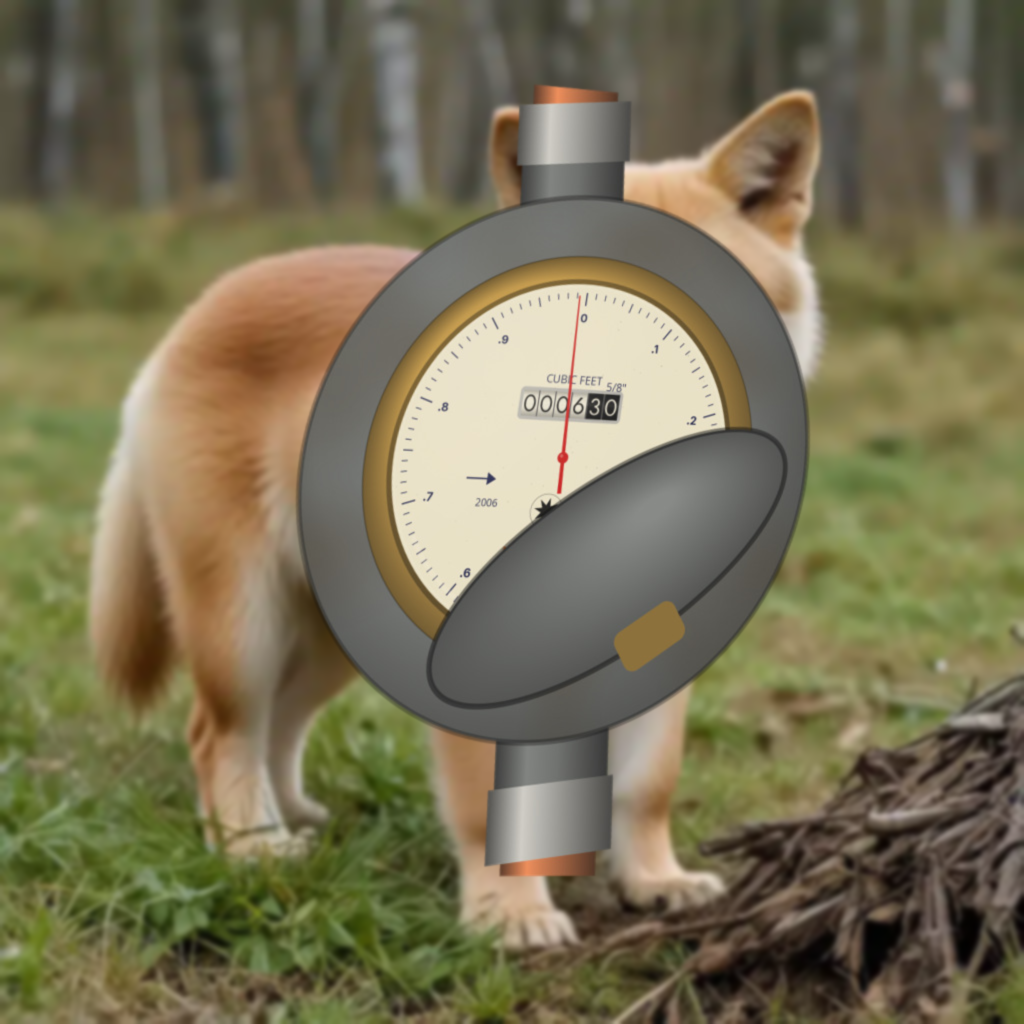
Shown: 629.99
